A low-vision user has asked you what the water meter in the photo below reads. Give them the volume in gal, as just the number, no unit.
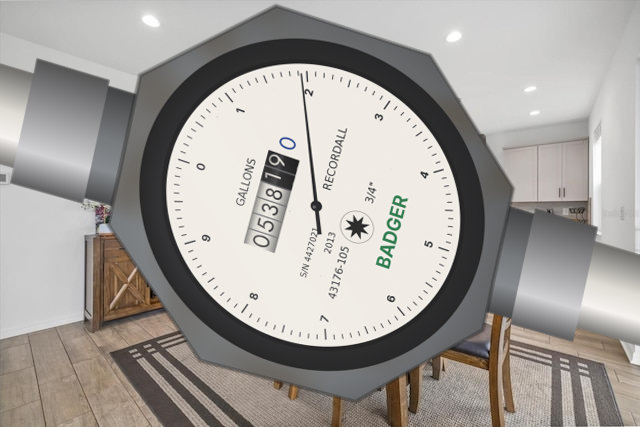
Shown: 538191.9
